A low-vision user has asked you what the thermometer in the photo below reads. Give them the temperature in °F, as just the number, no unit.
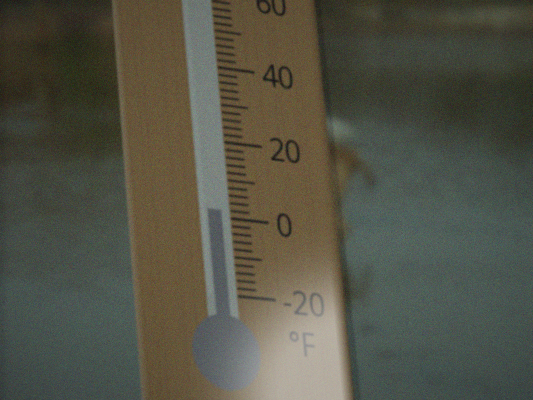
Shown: 2
